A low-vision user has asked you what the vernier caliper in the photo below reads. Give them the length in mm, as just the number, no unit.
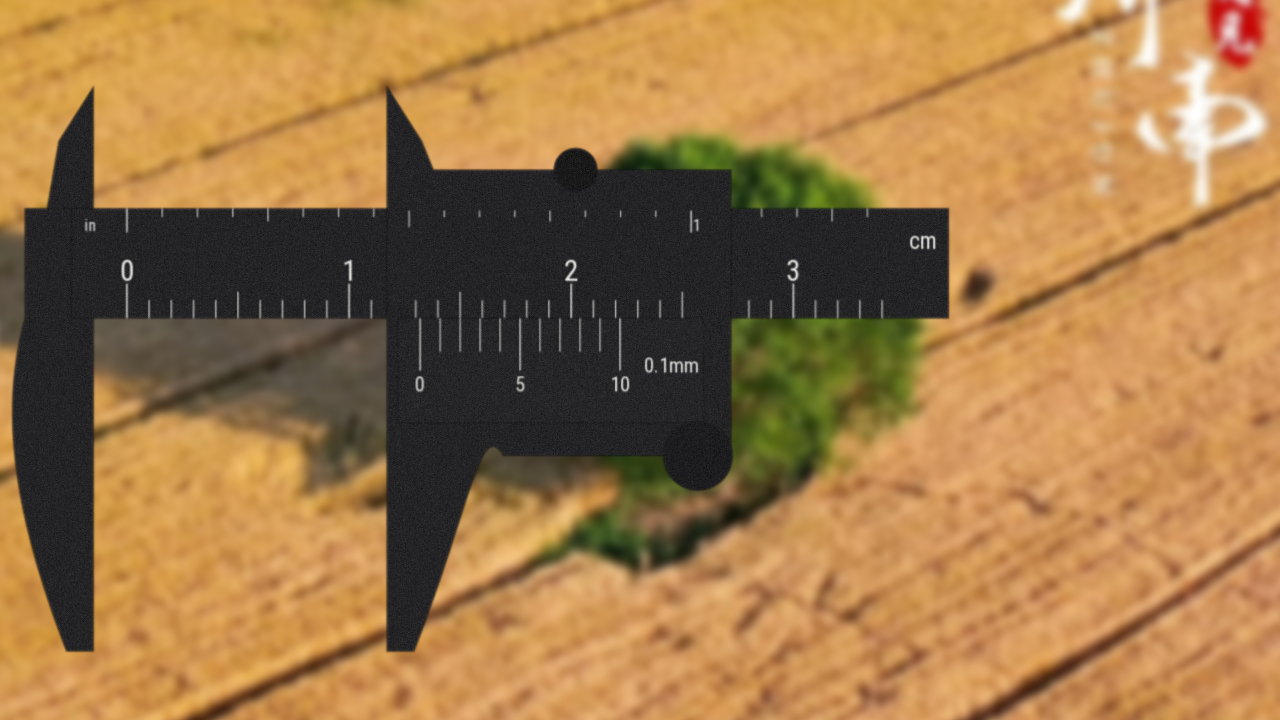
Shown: 13.2
